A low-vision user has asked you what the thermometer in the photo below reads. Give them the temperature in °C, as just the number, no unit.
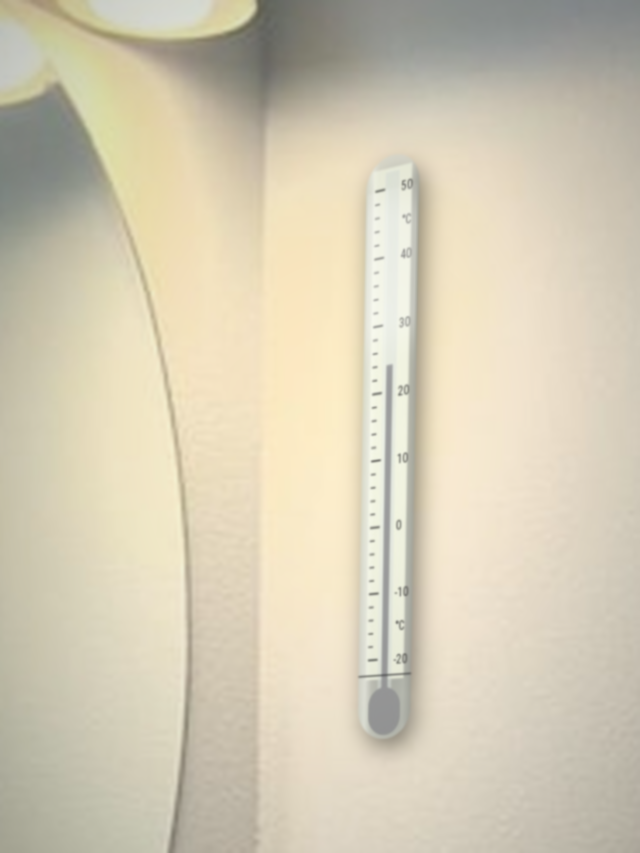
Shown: 24
